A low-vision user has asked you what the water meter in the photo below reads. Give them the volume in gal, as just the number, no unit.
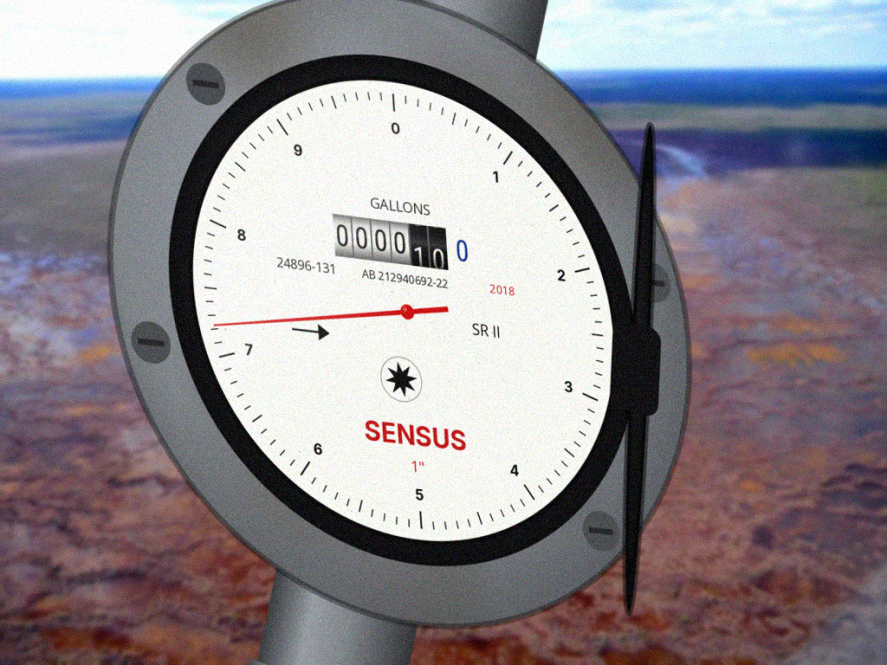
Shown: 97.2
